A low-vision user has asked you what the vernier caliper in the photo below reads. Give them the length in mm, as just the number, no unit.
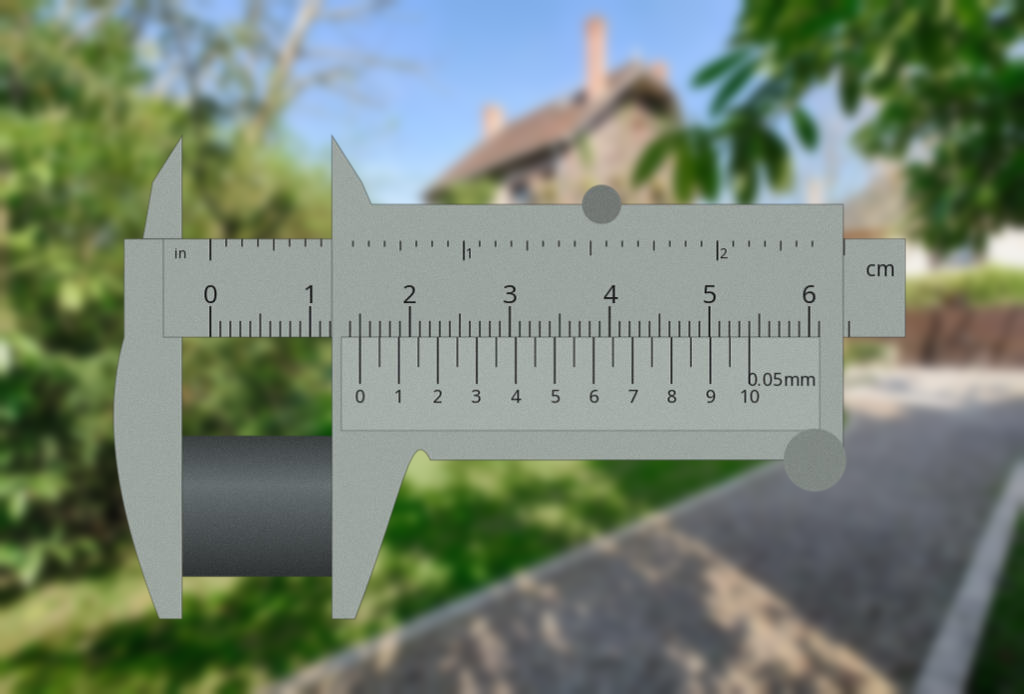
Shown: 15.0
